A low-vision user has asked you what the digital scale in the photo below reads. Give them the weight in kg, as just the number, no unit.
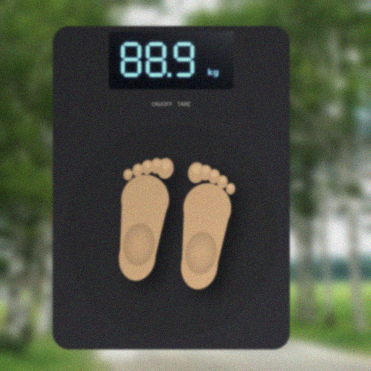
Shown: 88.9
